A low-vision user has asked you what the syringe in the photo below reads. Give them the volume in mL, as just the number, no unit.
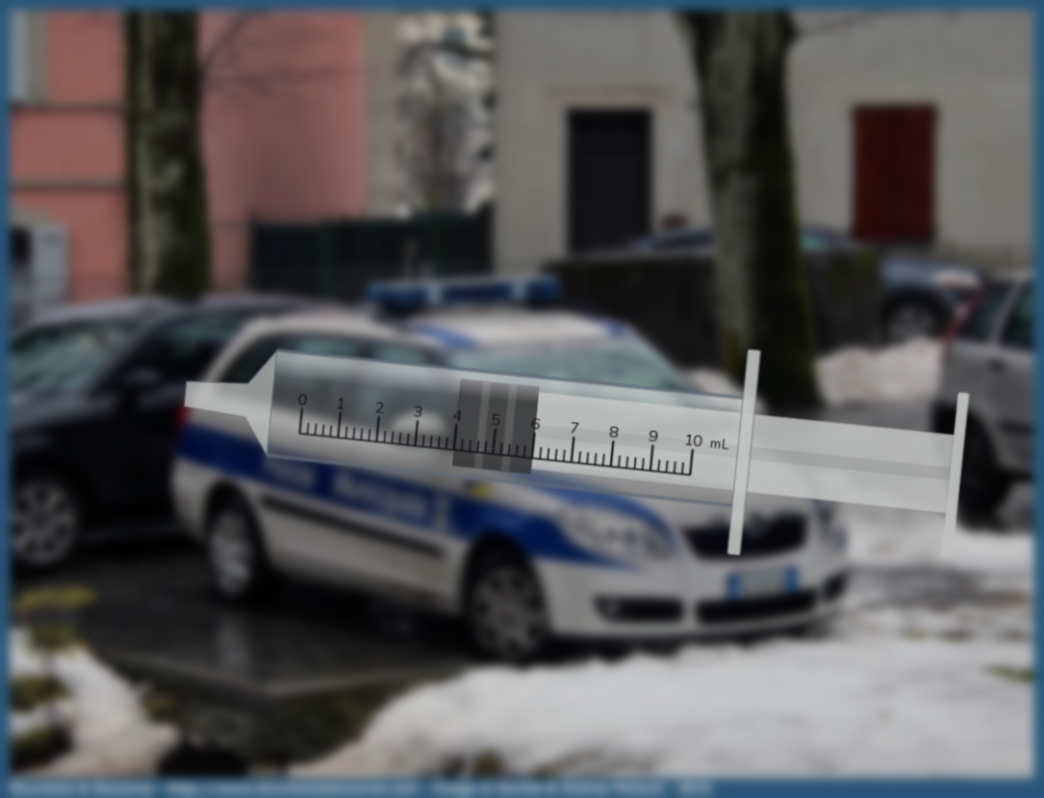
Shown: 4
